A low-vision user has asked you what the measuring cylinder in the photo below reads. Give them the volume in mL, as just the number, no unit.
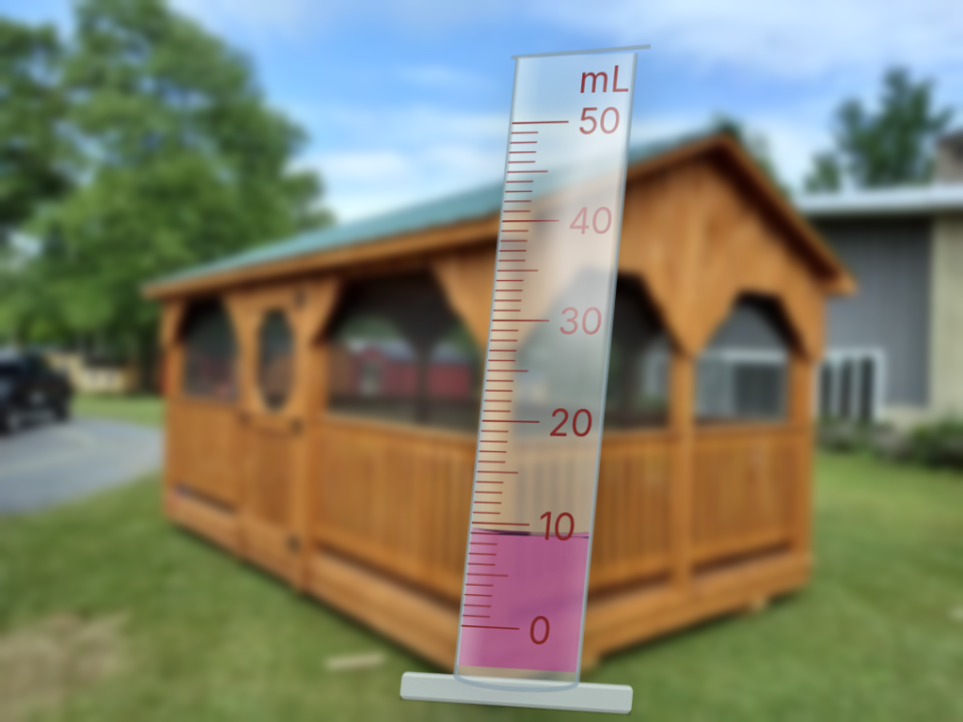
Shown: 9
